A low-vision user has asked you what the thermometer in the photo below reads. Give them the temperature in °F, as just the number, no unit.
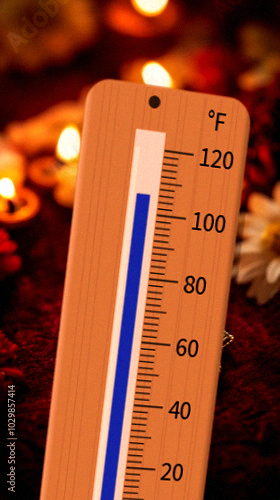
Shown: 106
